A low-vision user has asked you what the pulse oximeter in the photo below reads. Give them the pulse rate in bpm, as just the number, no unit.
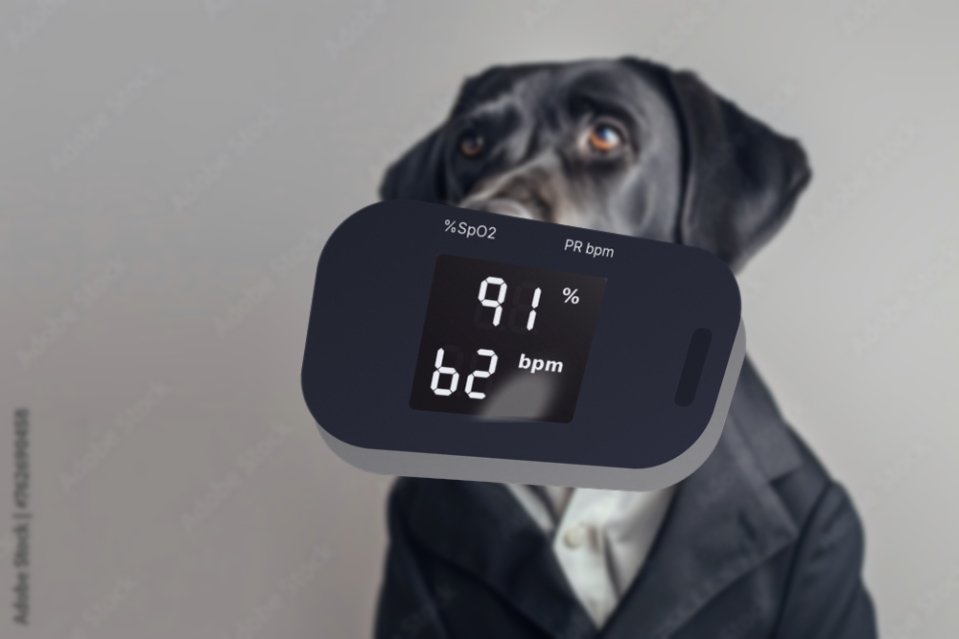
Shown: 62
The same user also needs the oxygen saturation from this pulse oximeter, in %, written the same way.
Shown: 91
